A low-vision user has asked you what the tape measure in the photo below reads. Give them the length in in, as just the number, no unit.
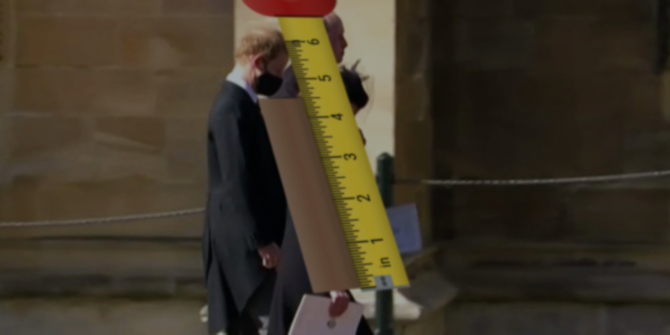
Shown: 4.5
